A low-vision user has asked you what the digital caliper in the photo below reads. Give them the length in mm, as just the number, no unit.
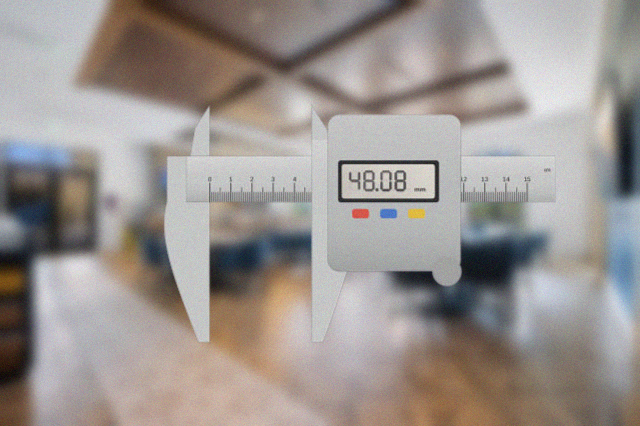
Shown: 48.08
